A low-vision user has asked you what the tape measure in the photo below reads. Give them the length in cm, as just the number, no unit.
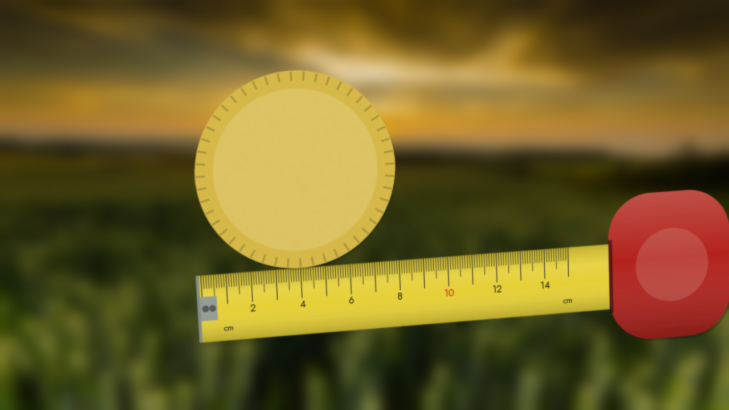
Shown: 8
